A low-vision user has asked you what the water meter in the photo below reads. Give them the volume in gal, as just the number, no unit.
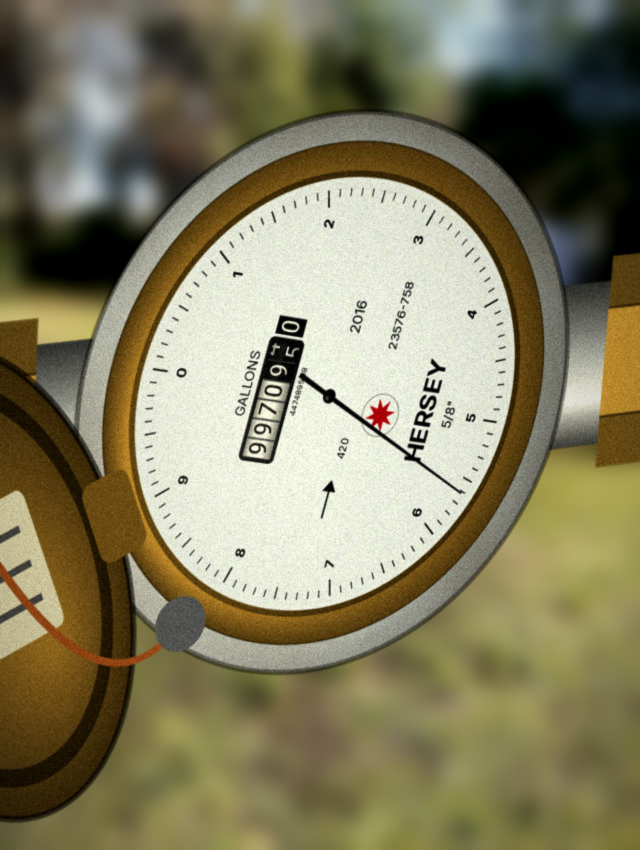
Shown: 9970945.6
